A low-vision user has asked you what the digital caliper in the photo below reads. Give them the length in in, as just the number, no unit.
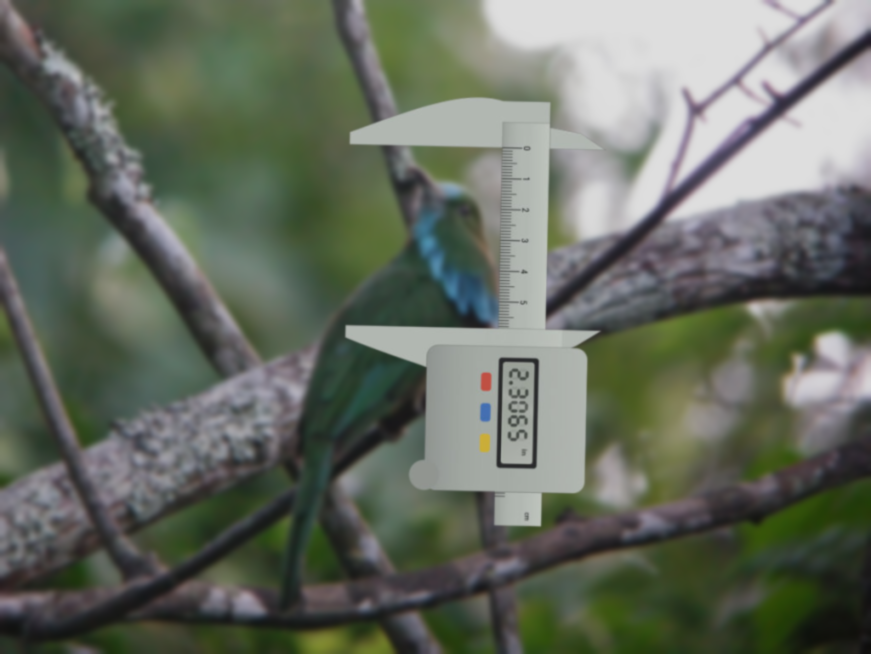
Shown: 2.3065
